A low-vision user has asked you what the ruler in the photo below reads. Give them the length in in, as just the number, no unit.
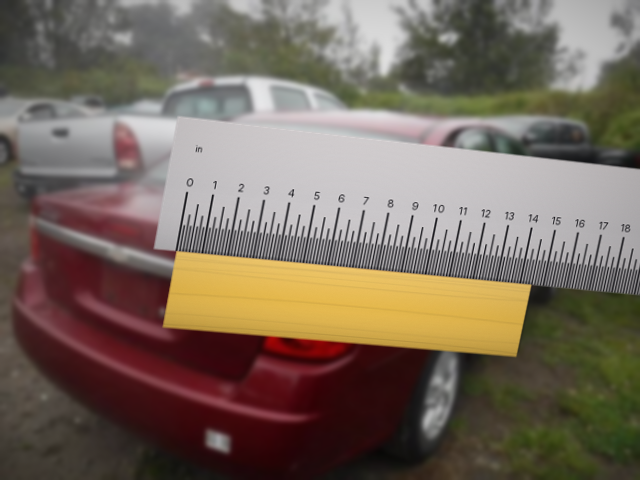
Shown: 14.5
